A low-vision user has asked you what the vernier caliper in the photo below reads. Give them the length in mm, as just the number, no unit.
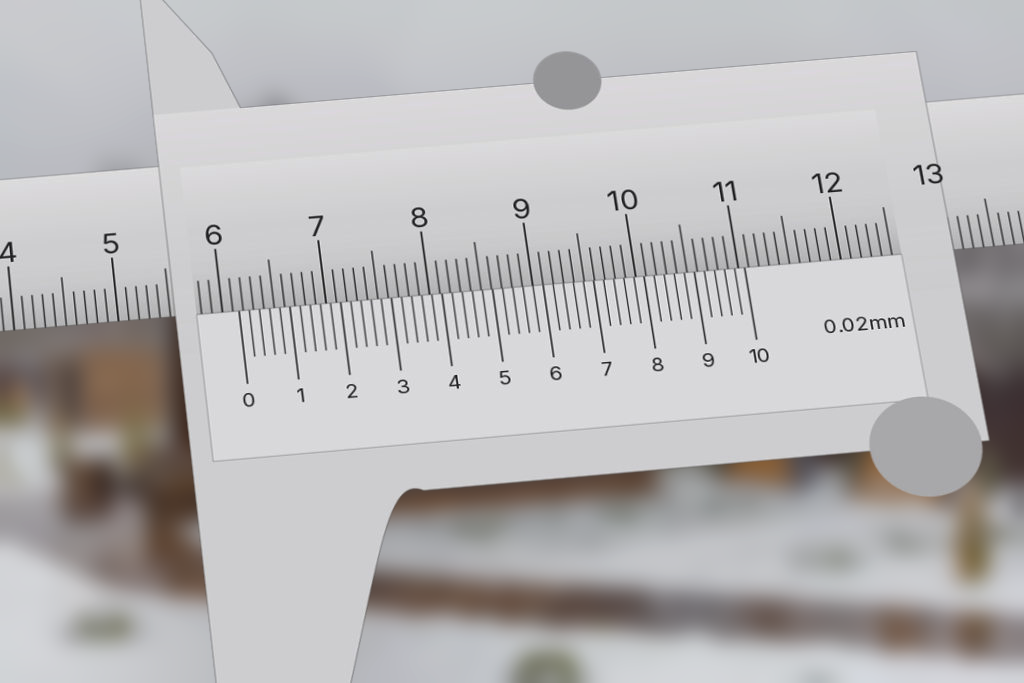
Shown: 61.6
